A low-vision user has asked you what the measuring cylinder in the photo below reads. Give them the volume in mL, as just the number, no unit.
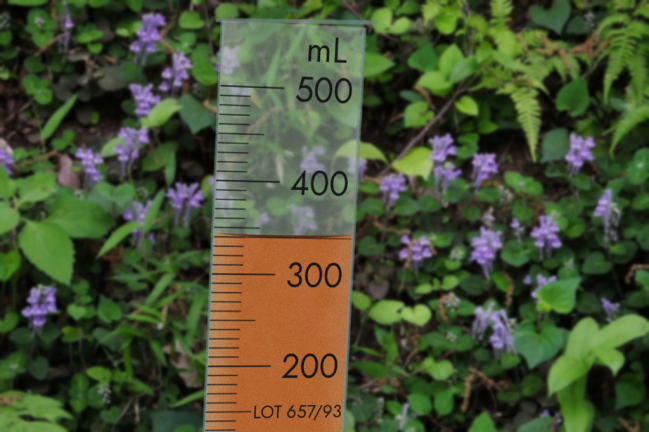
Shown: 340
